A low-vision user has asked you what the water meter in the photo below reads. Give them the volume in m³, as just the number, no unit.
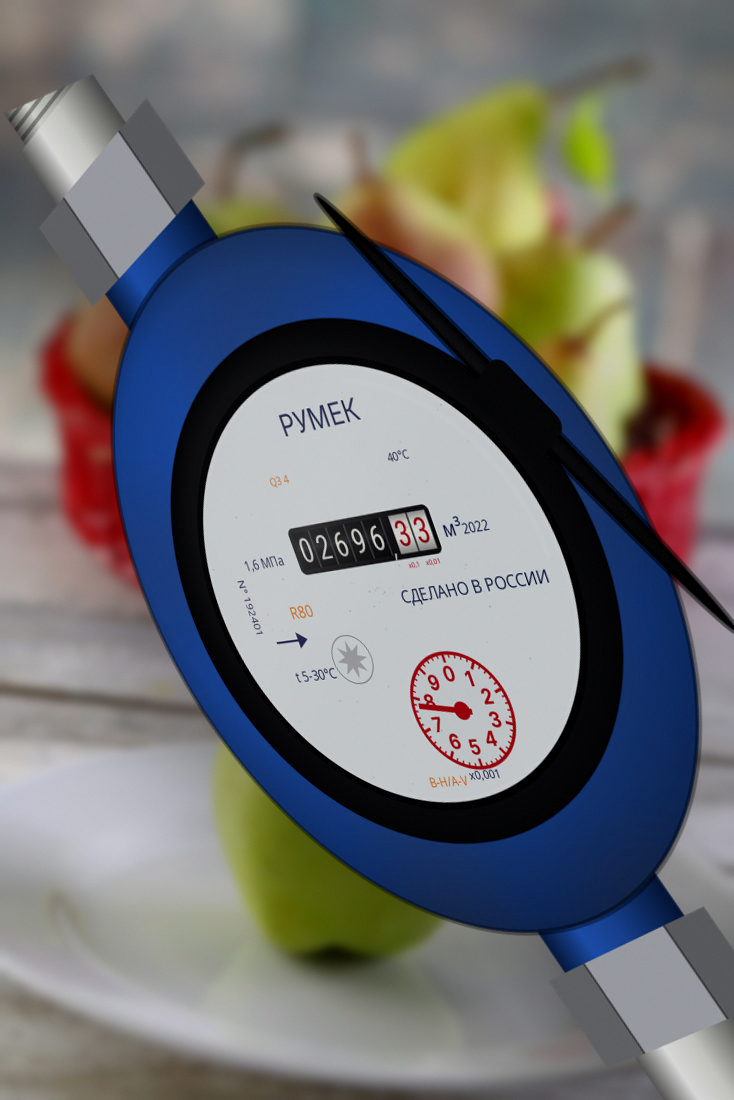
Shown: 2696.337
